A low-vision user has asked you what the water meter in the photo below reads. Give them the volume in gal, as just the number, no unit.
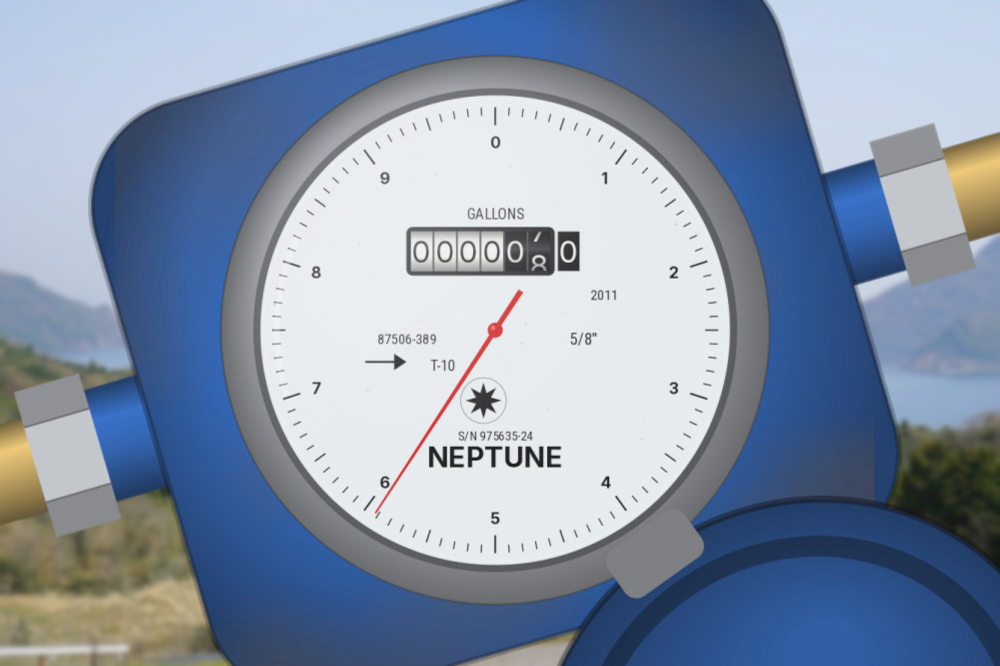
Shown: 75.9
